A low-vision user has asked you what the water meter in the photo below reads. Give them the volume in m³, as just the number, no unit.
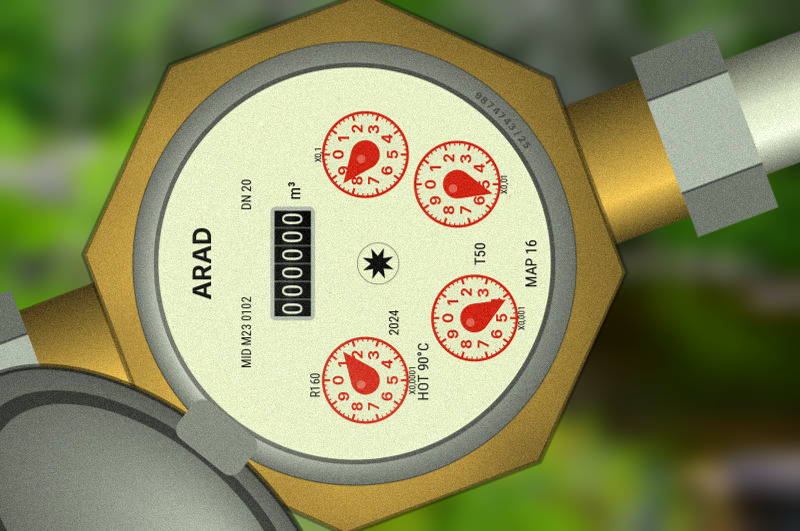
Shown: 0.8541
